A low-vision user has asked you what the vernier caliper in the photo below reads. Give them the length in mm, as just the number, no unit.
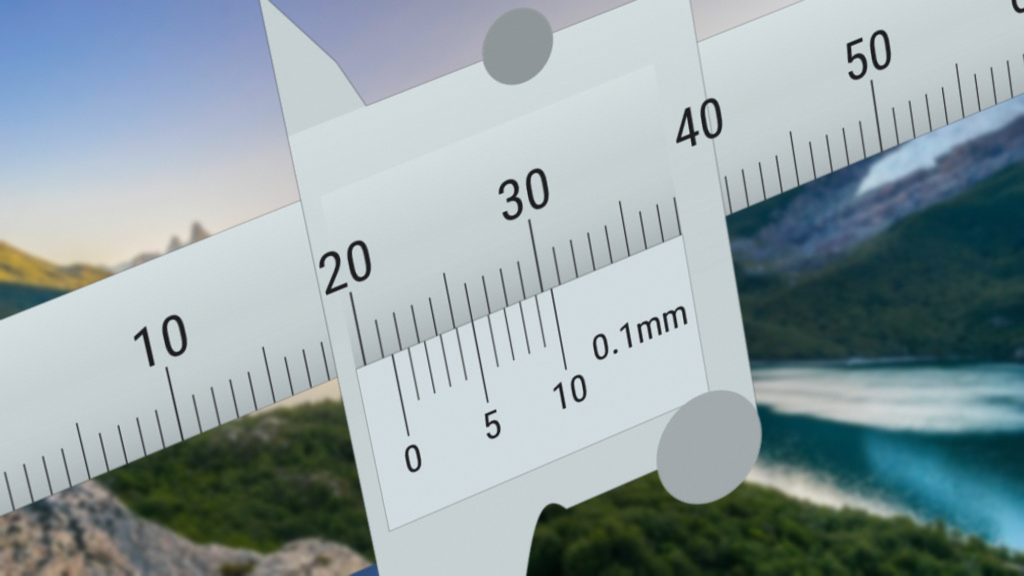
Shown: 21.5
